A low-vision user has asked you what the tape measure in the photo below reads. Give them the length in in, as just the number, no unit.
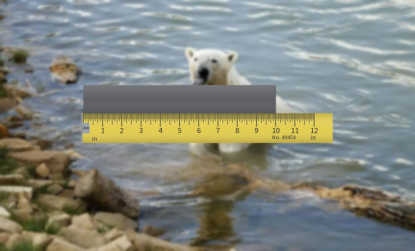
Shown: 10
